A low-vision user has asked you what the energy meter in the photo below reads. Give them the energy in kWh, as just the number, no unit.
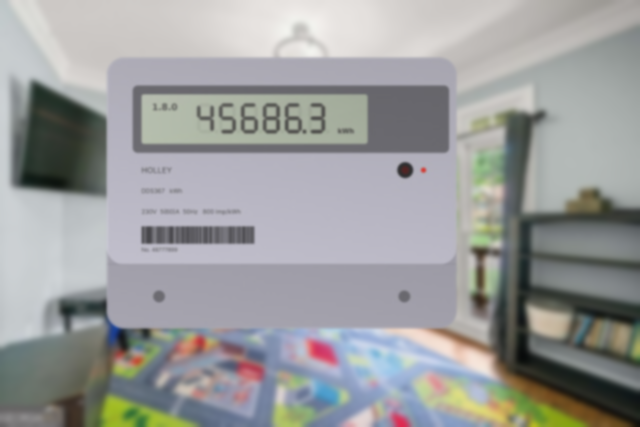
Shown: 45686.3
